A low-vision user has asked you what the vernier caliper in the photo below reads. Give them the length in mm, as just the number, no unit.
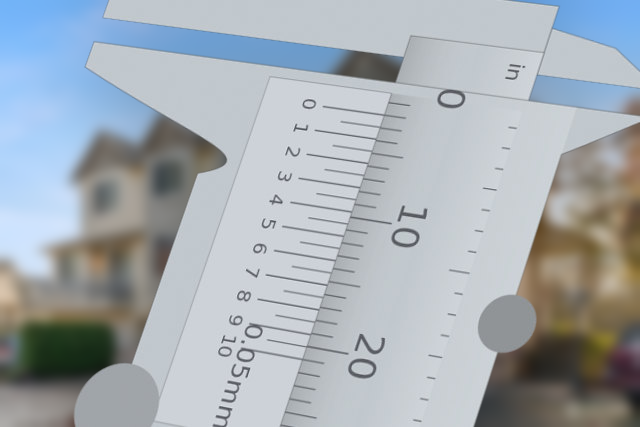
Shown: 2.0
